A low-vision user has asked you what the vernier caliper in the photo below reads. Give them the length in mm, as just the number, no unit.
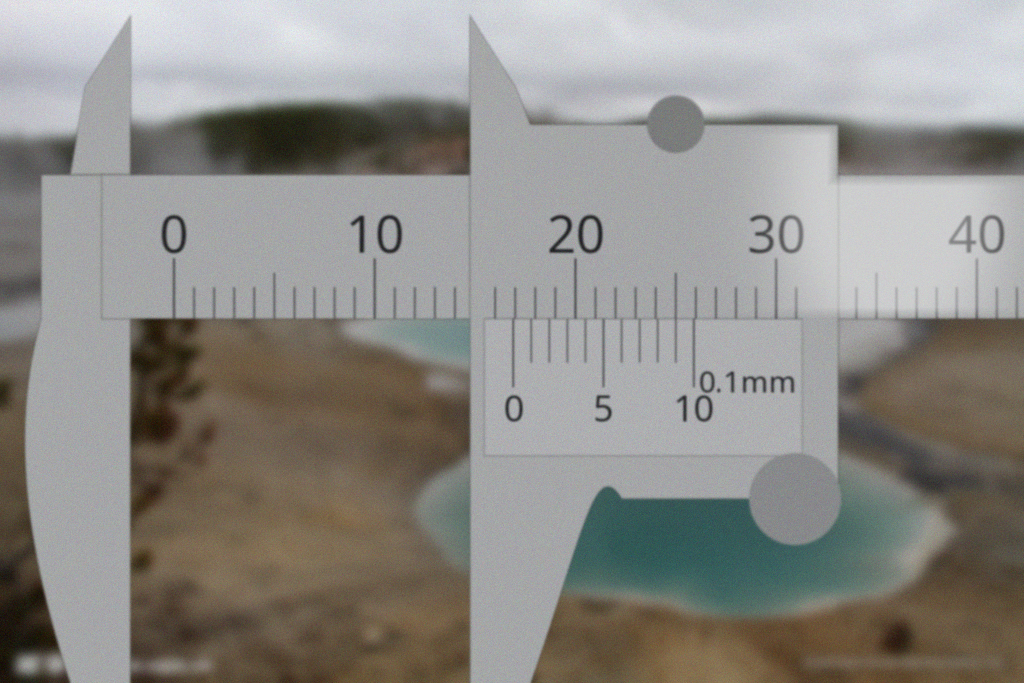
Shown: 16.9
